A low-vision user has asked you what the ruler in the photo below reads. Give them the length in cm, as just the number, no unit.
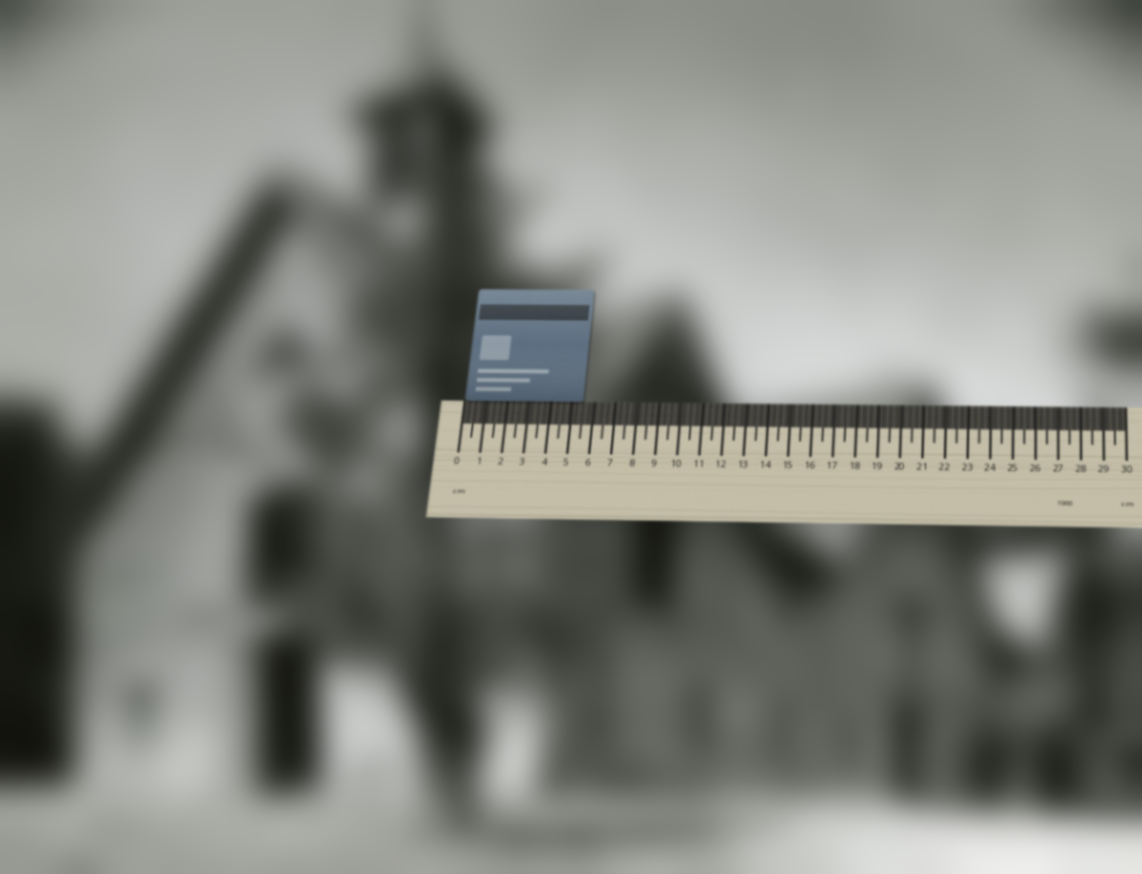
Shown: 5.5
